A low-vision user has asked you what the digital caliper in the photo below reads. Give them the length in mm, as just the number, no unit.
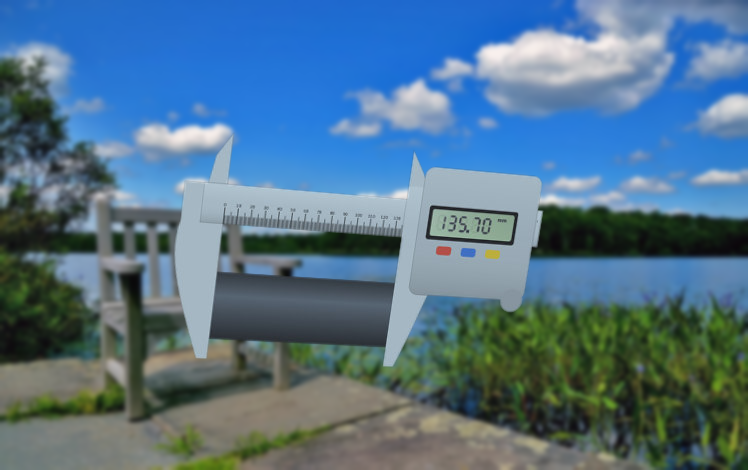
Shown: 135.70
